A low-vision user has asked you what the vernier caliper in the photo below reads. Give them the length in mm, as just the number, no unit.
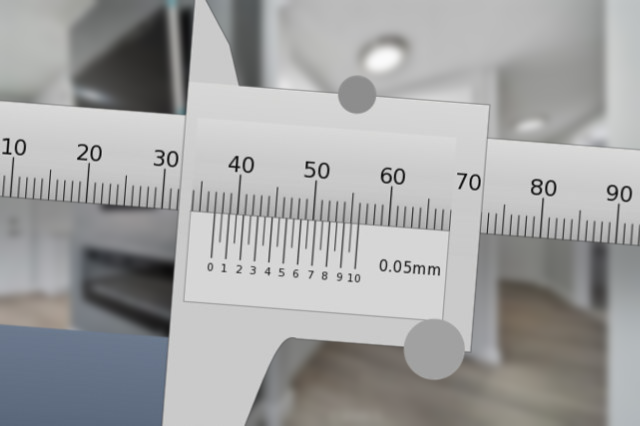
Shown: 37.0
